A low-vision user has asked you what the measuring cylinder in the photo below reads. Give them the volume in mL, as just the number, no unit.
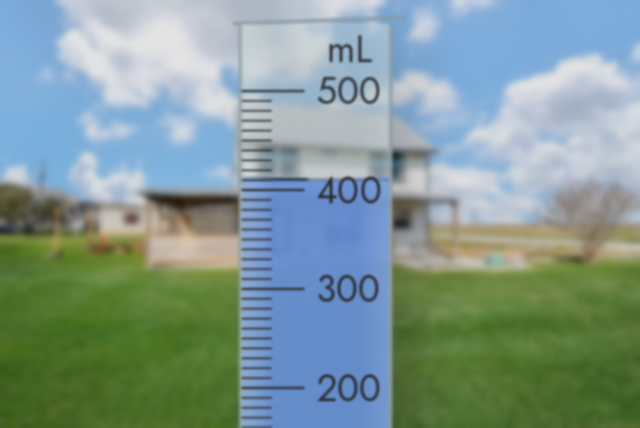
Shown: 410
